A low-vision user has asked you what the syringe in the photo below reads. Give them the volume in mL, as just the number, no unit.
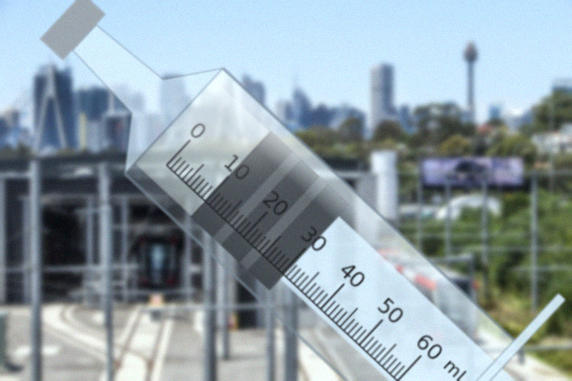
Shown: 10
